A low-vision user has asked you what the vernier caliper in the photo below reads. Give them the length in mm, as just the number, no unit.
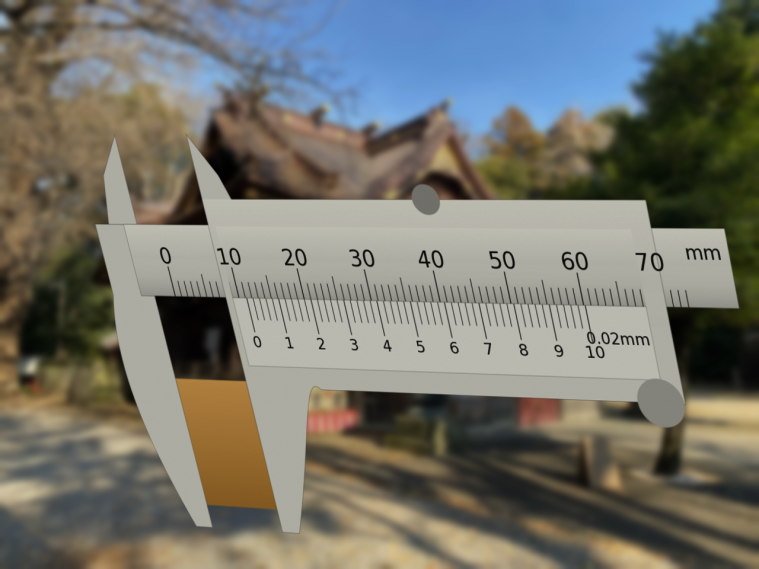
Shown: 11.2
